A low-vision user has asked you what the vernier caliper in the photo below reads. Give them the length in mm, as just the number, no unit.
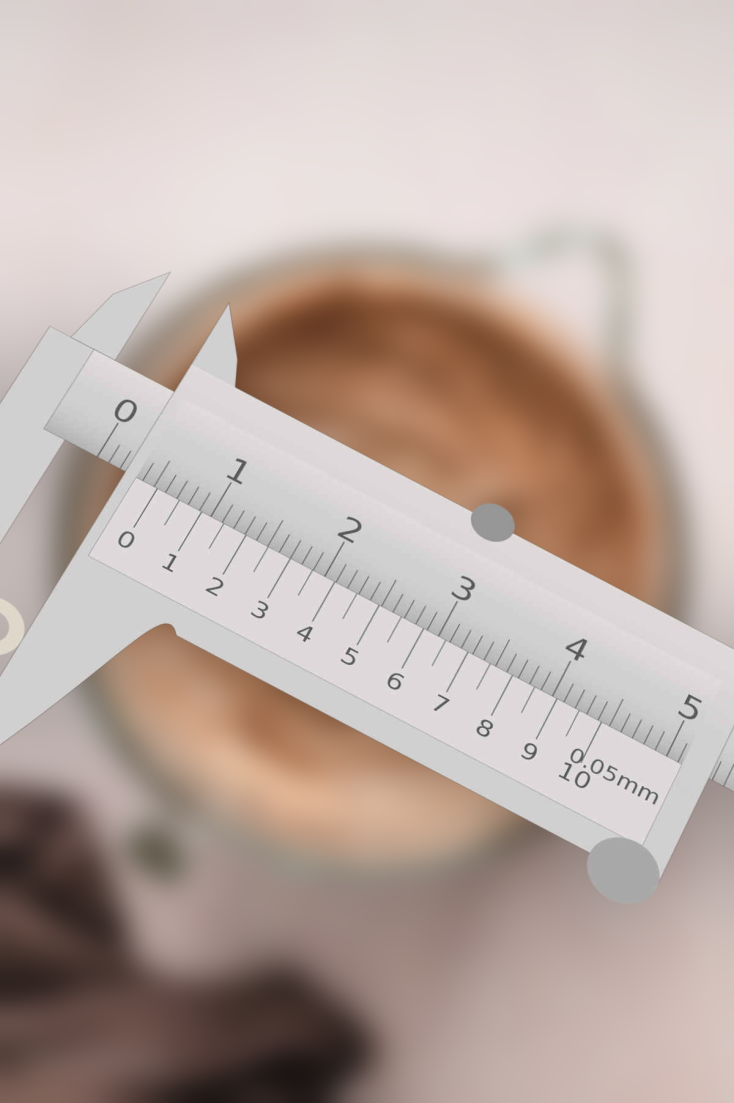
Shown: 5.3
